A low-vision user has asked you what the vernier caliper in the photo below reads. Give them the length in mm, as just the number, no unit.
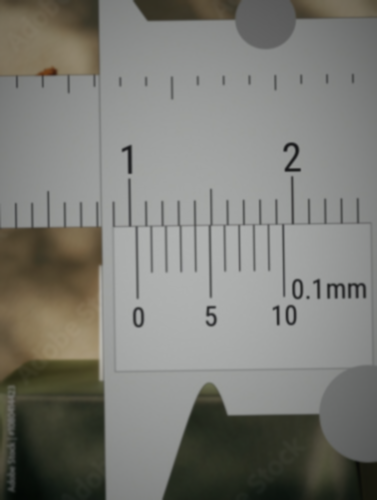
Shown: 10.4
